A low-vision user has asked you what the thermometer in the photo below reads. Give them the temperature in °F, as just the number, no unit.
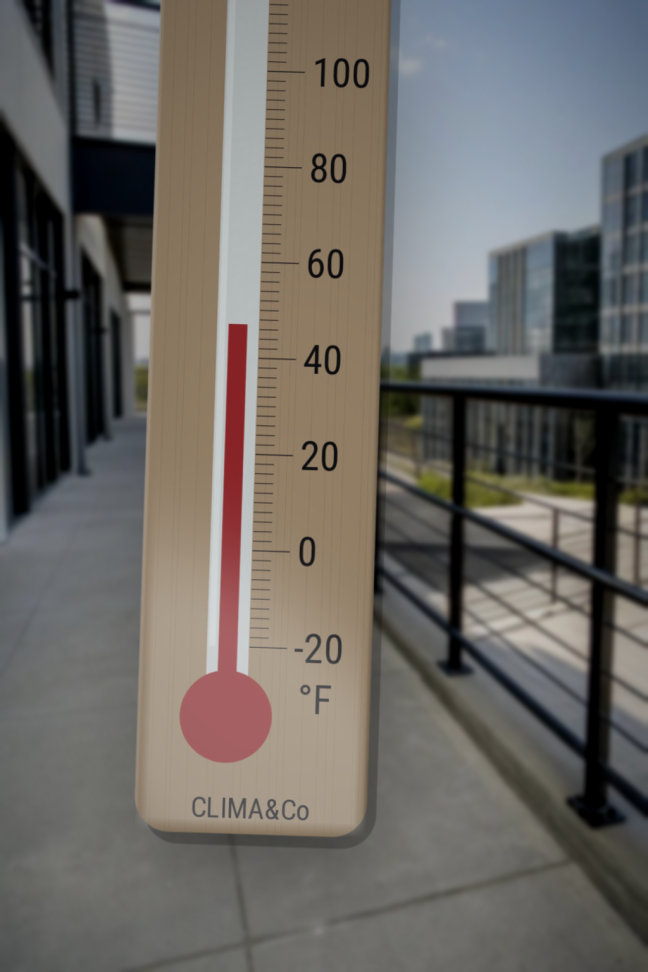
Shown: 47
